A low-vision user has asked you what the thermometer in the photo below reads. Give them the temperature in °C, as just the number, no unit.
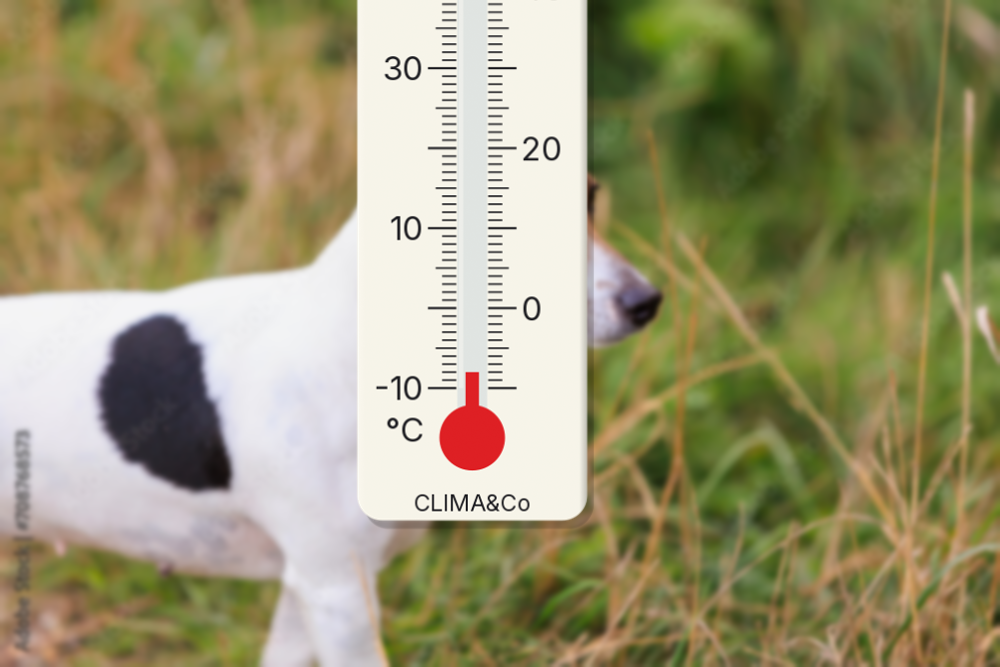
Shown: -8
